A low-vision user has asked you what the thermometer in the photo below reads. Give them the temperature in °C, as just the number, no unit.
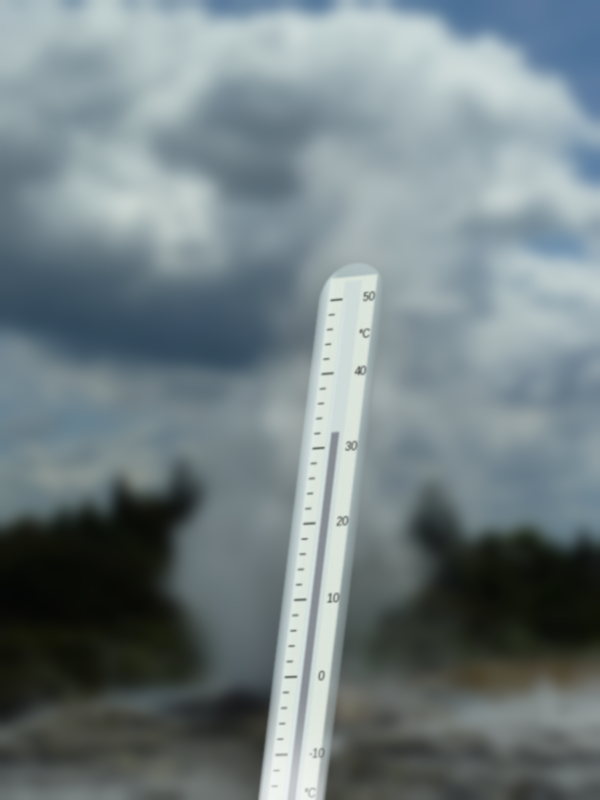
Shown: 32
